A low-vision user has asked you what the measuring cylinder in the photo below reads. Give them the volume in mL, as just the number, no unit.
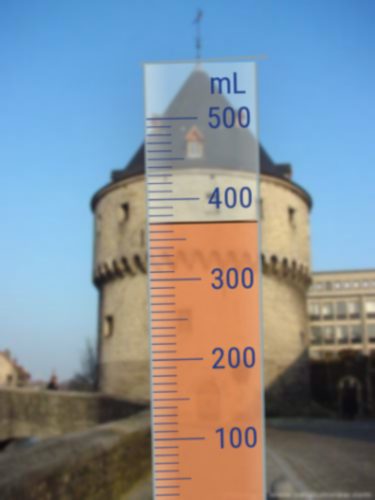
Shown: 370
